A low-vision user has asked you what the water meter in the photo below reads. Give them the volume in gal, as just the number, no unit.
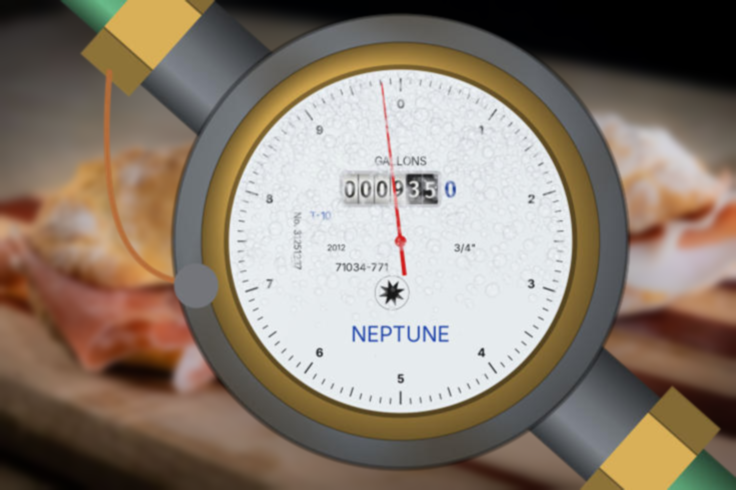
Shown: 9349.8
